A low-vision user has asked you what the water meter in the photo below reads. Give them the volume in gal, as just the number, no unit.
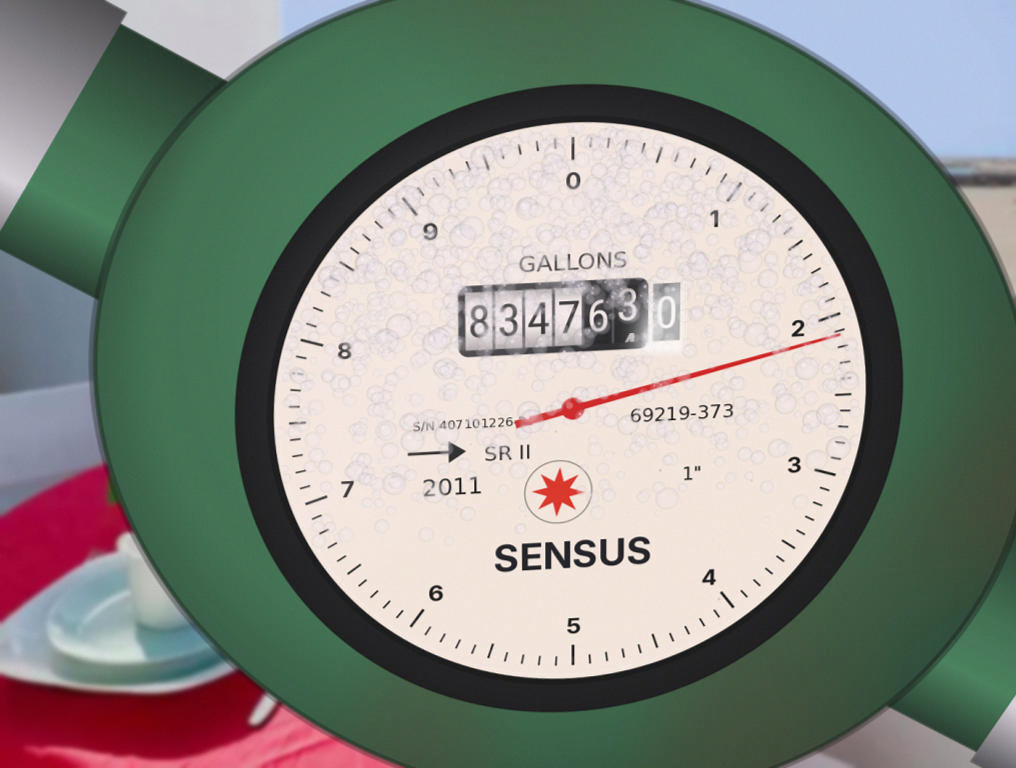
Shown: 8347632.1
